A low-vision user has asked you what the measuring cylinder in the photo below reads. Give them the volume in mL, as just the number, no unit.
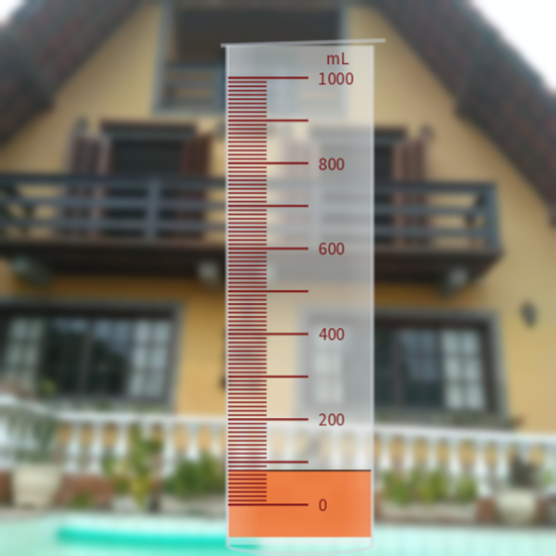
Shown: 80
